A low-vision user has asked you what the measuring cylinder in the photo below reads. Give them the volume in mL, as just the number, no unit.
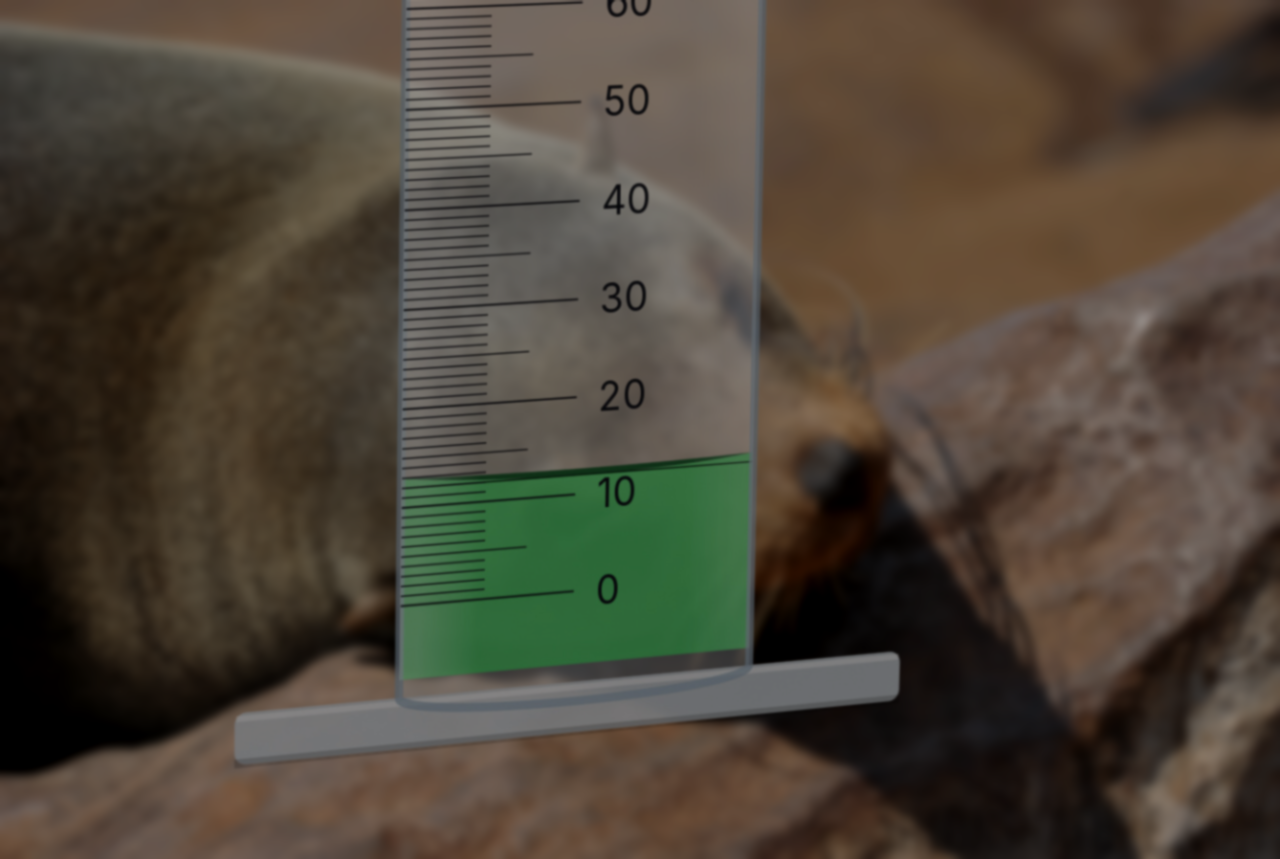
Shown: 12
